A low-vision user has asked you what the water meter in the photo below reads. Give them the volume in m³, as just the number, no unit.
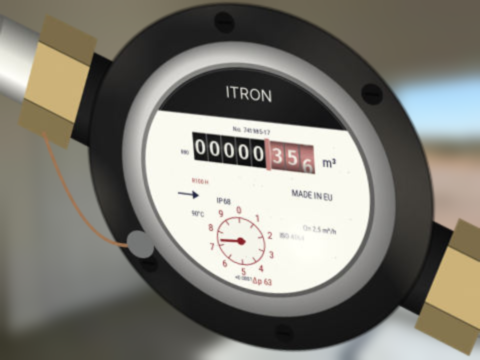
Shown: 0.3557
